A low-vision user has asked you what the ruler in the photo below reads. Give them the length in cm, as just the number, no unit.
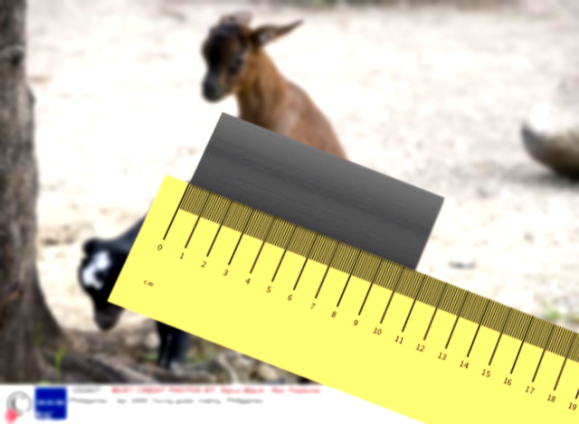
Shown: 10.5
